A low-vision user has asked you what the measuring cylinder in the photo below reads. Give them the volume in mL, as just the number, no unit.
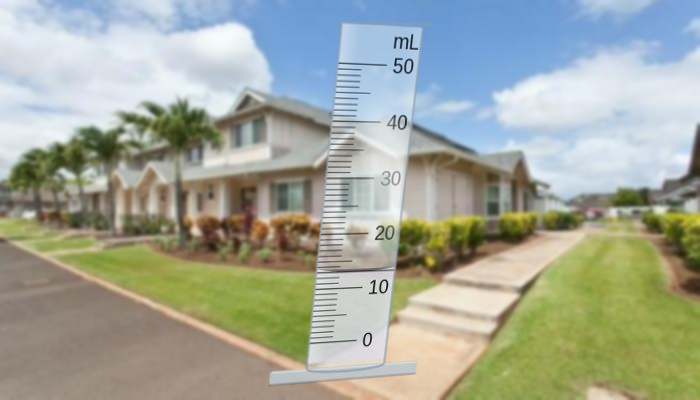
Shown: 13
